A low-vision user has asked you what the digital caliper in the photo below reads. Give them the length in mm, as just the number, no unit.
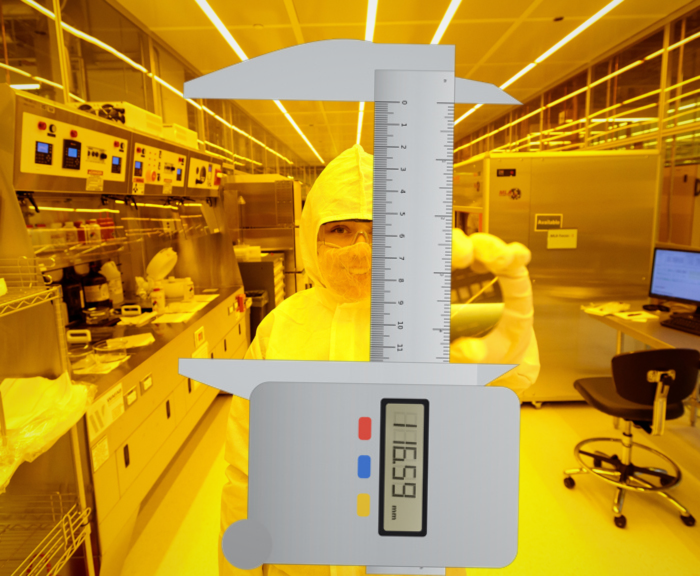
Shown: 116.59
